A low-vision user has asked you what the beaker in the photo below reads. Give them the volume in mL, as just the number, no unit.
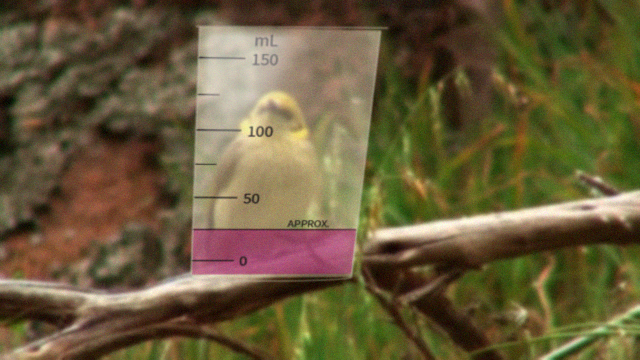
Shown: 25
